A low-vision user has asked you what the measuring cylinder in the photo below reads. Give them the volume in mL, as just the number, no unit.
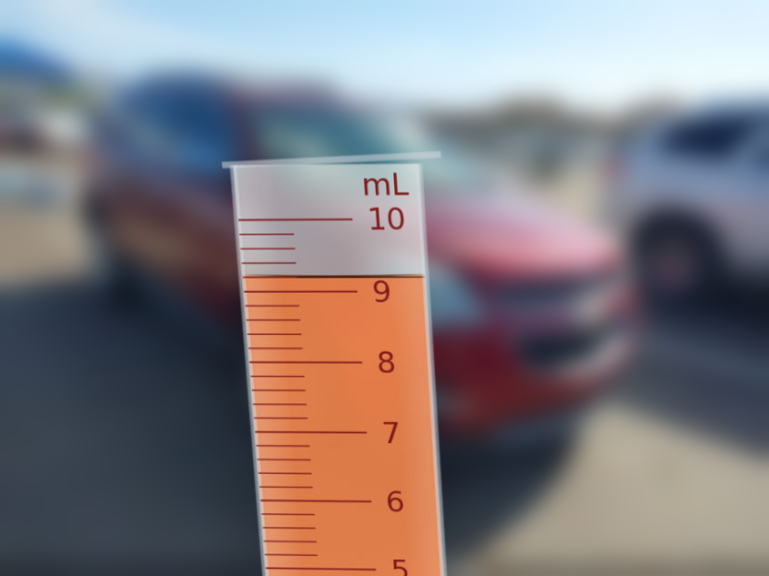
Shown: 9.2
